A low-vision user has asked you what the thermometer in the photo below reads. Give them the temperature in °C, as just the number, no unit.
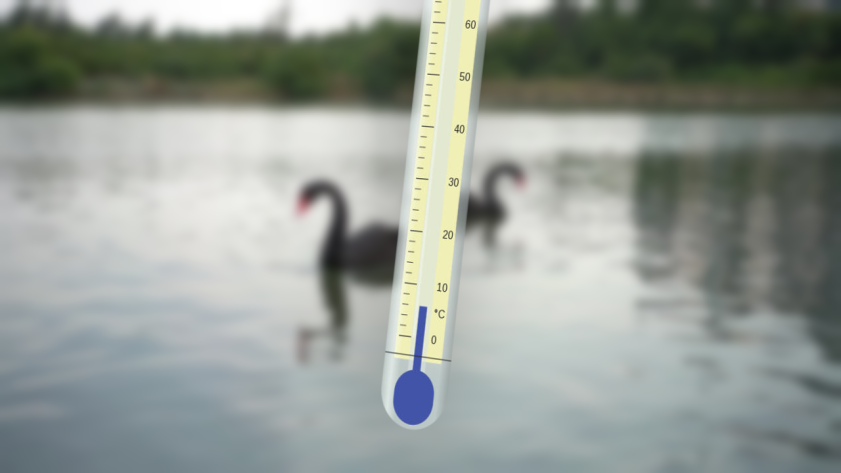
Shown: 6
